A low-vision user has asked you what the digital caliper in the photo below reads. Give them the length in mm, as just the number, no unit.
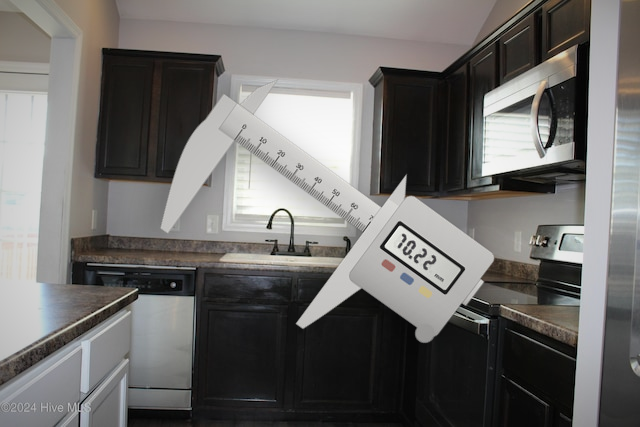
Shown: 70.22
